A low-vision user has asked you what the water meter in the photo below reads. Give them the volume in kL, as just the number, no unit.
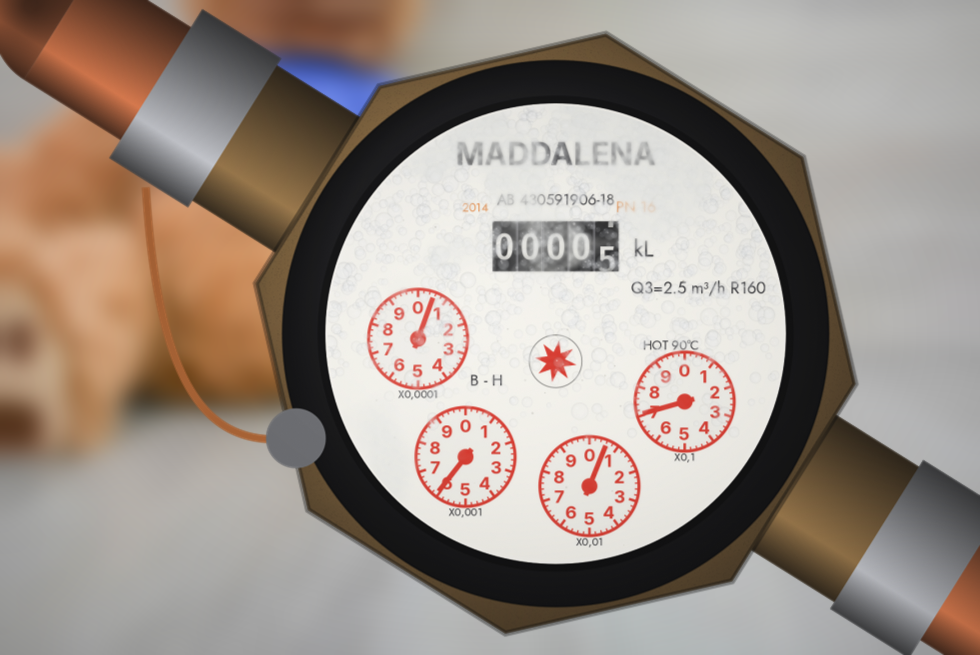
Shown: 4.7060
